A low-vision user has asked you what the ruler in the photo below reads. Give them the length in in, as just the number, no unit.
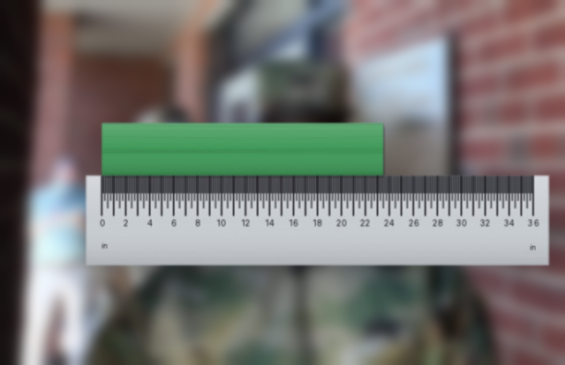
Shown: 23.5
